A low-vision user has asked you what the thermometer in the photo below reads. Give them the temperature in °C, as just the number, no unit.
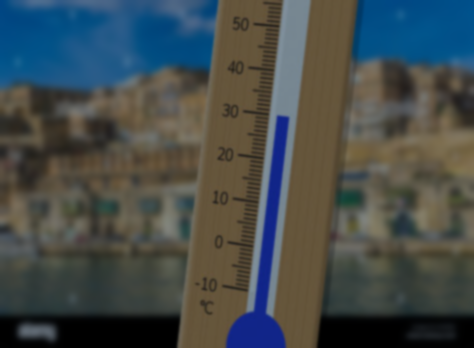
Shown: 30
